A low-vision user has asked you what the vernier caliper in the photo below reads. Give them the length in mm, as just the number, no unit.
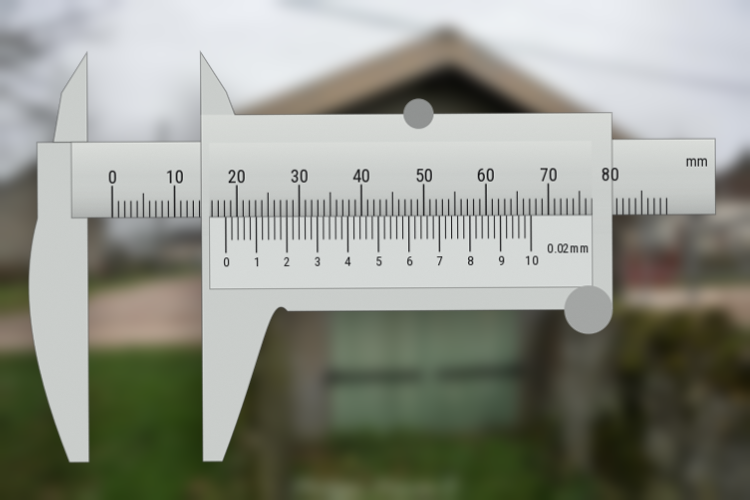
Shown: 18.2
